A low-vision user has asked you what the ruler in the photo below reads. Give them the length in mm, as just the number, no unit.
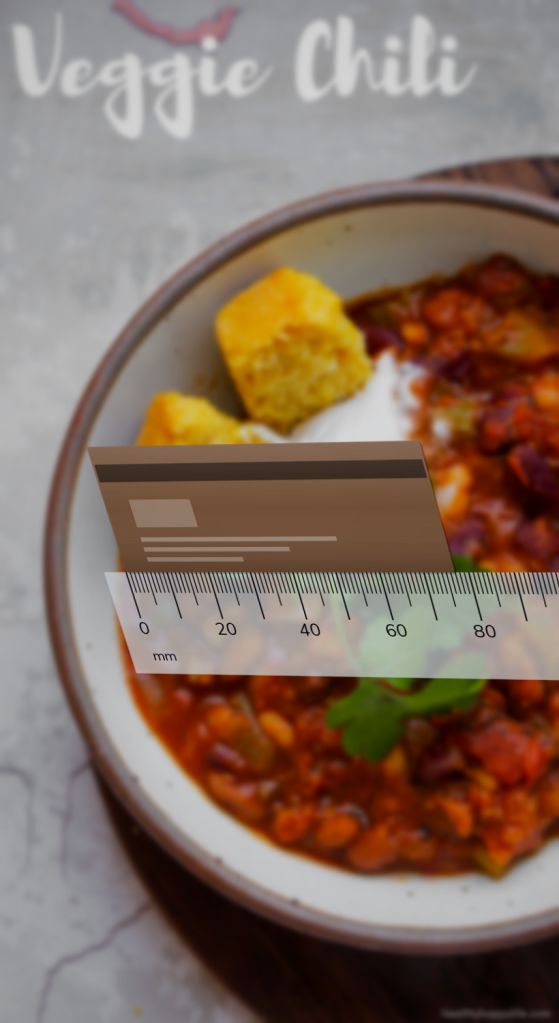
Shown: 77
